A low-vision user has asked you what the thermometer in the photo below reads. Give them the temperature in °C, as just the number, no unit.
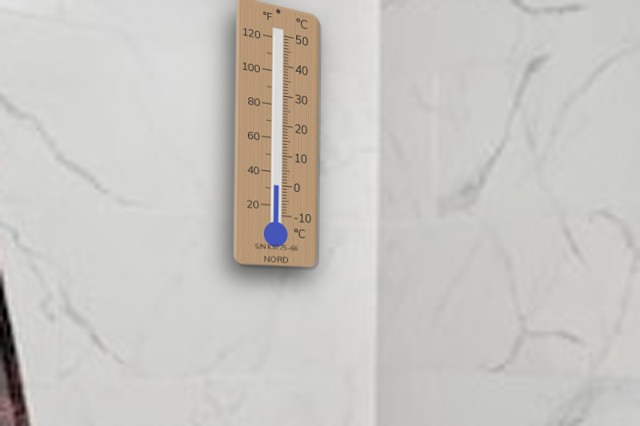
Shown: 0
